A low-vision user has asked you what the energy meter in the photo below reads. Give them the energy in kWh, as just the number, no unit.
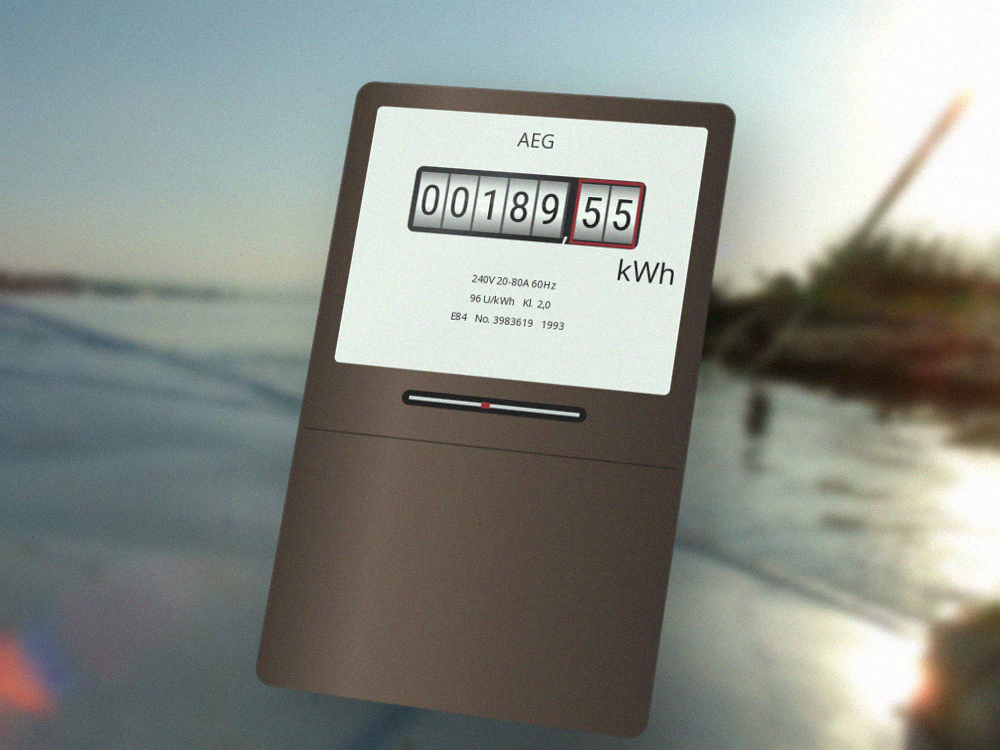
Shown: 189.55
